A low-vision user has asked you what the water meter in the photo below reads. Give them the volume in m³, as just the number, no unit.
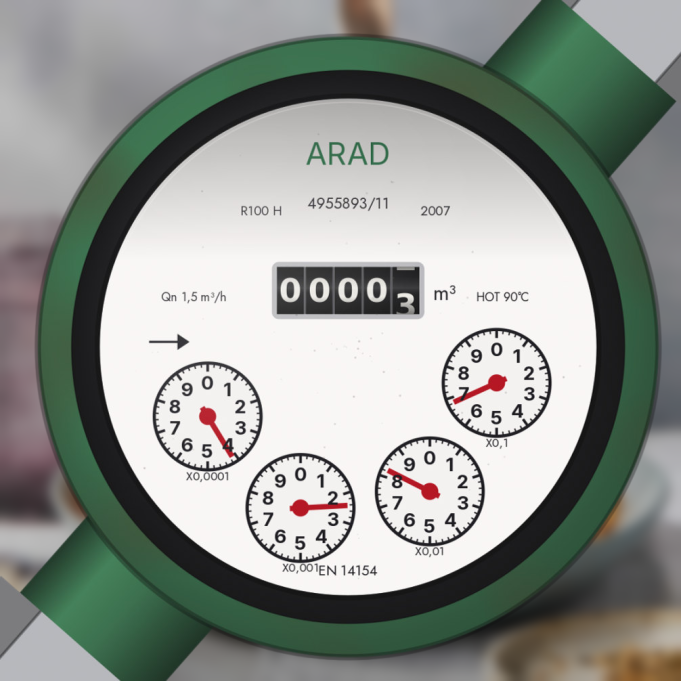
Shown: 2.6824
